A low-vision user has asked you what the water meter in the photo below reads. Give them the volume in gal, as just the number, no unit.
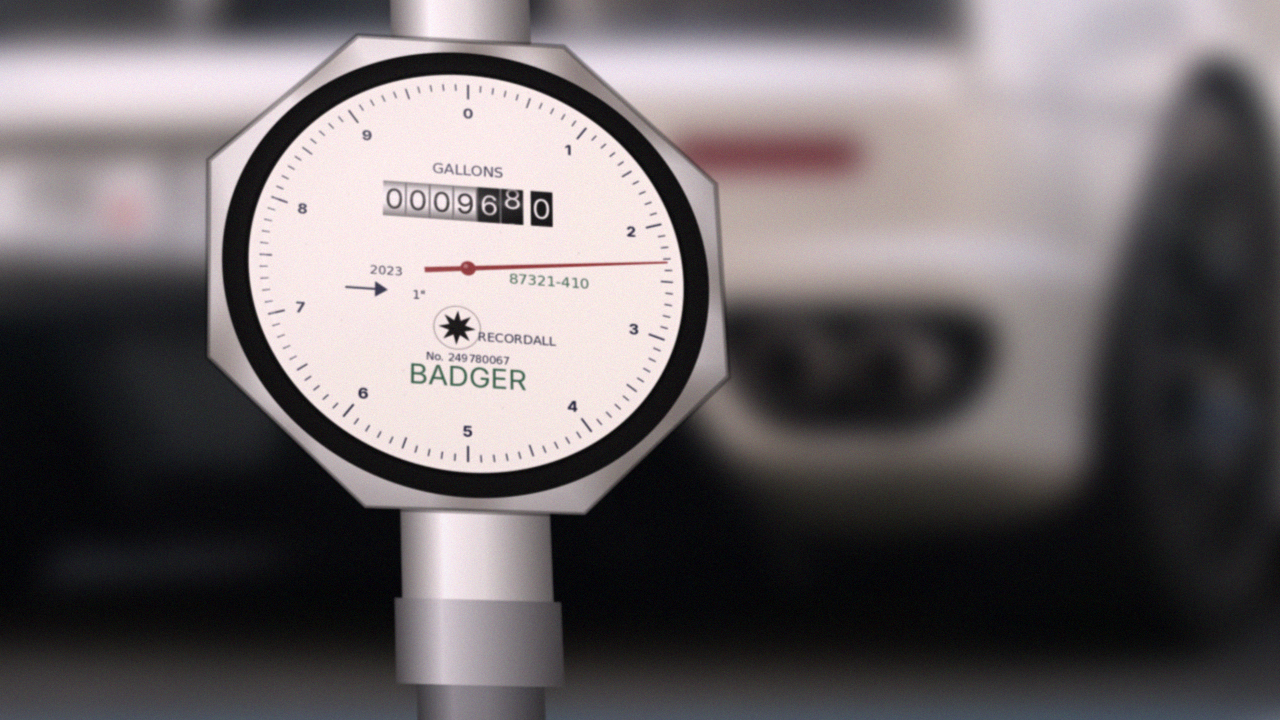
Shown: 9682.3
